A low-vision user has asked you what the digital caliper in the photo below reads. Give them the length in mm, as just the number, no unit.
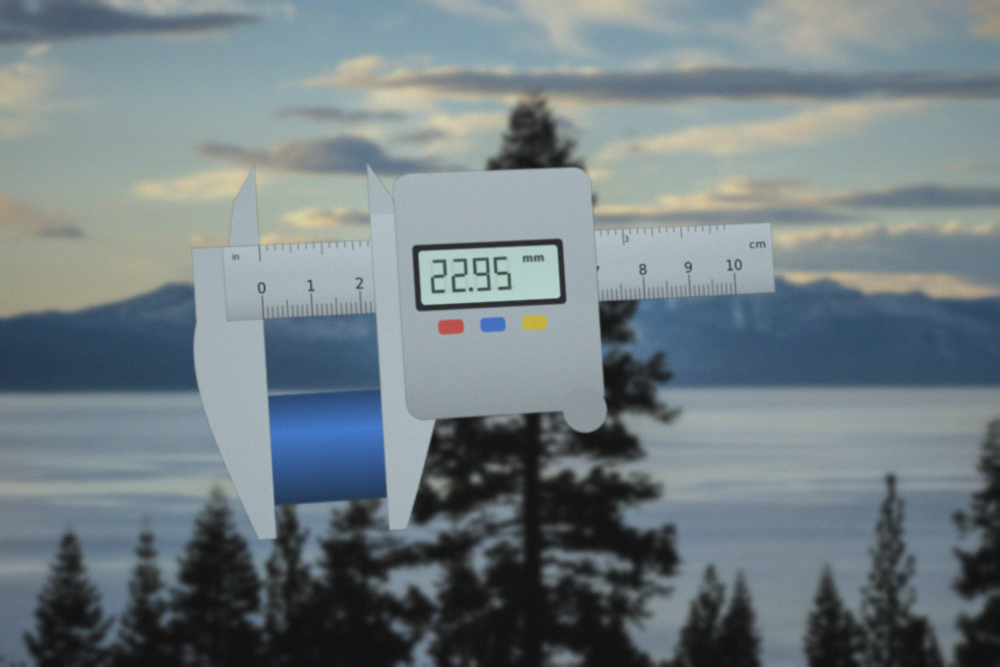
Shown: 22.95
